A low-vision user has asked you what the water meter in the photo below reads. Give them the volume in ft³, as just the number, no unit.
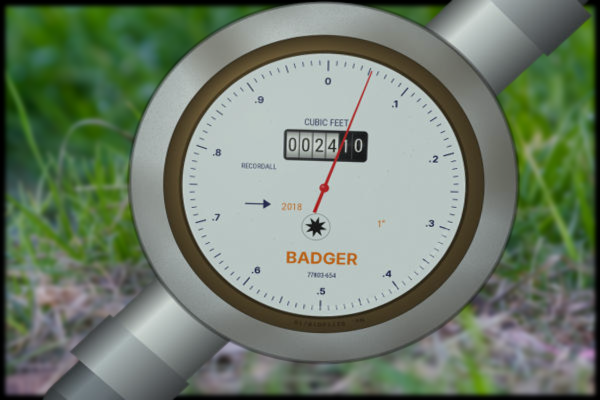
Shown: 2410.05
